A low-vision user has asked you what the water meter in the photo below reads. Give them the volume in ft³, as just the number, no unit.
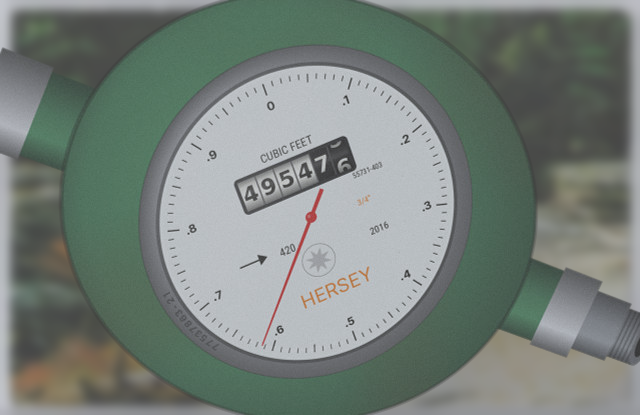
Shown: 495475.61
